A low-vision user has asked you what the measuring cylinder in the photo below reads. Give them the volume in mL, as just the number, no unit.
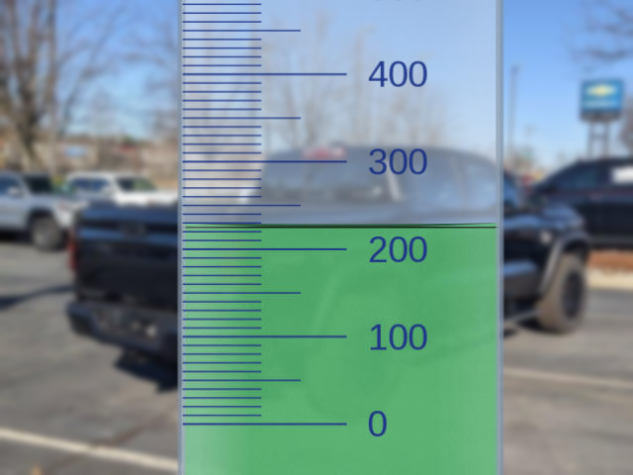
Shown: 225
